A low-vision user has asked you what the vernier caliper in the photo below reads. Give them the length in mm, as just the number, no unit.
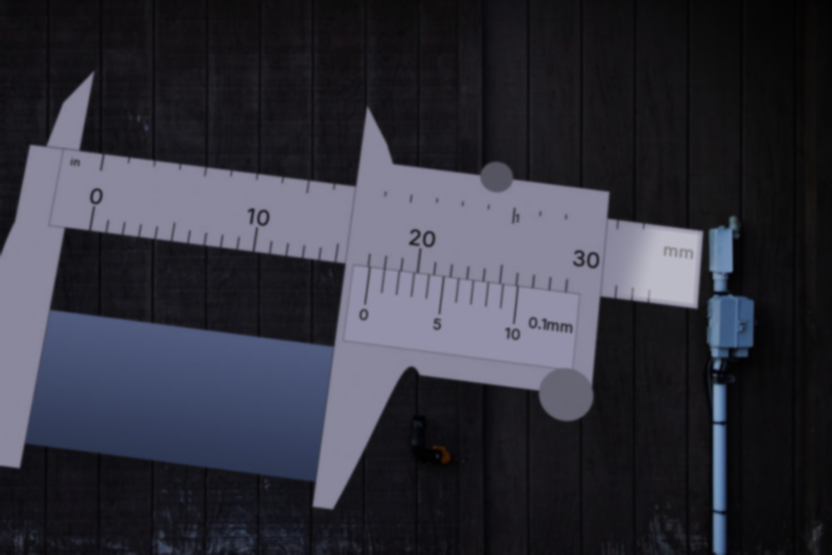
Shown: 17.1
